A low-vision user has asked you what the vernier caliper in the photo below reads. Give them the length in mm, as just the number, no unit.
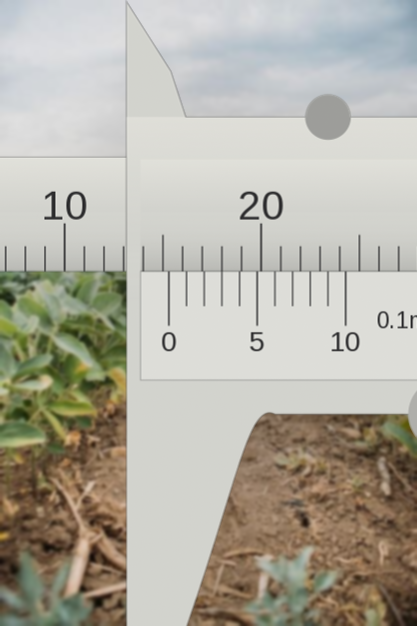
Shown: 15.3
